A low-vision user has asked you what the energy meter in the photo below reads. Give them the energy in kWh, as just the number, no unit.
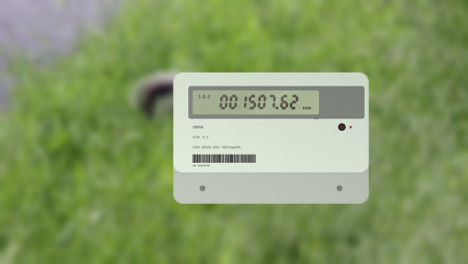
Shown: 1507.62
